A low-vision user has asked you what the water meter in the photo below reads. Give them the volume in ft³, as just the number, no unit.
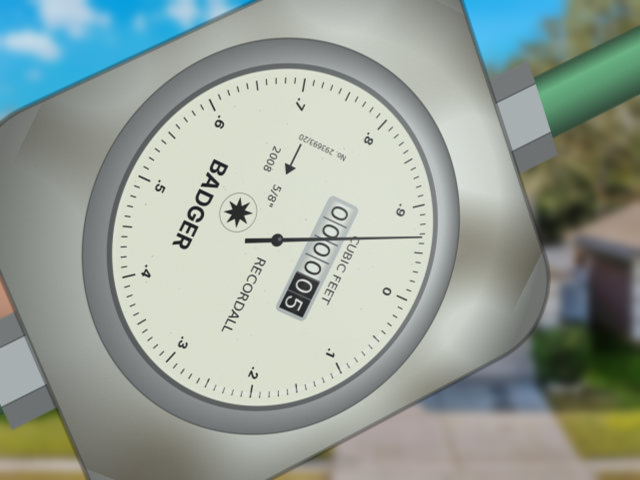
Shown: 4.93
